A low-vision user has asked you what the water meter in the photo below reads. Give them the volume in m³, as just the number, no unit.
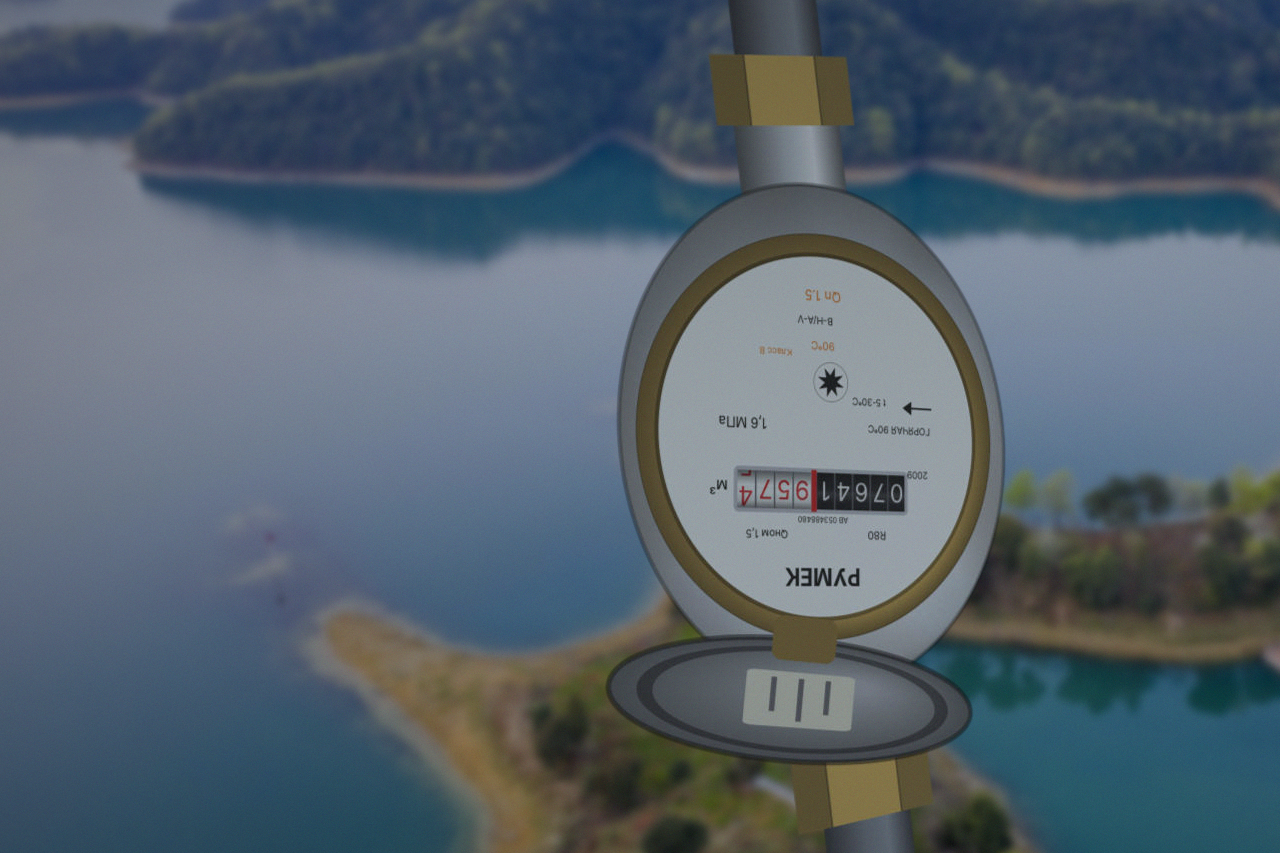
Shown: 7641.9574
